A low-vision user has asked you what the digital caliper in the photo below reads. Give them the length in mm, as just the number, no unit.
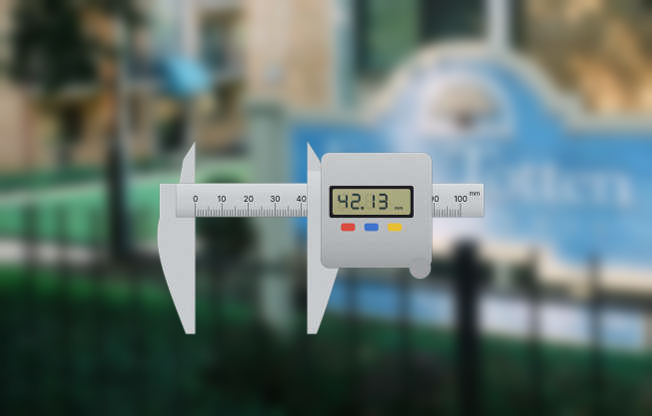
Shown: 42.13
